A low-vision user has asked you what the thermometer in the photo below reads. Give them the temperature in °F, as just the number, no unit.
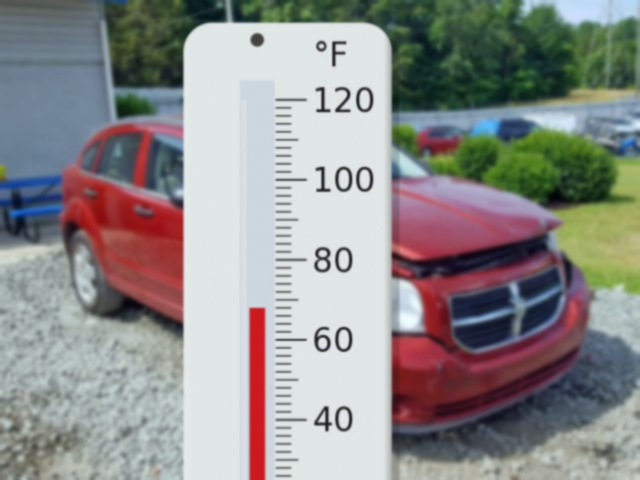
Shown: 68
